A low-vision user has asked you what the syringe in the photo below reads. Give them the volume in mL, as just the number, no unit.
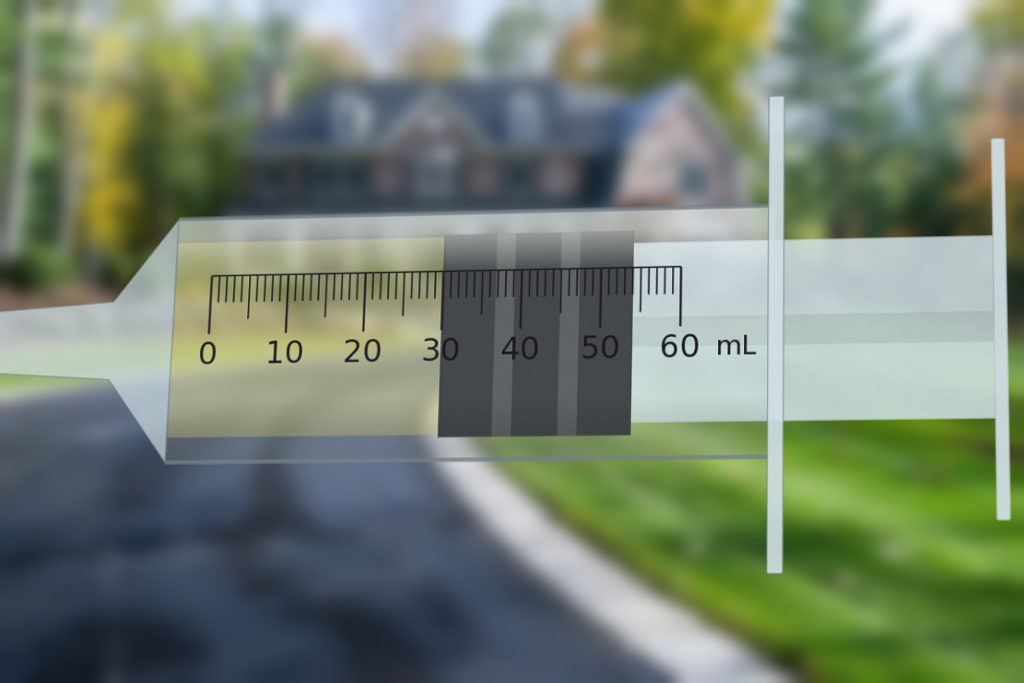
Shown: 30
